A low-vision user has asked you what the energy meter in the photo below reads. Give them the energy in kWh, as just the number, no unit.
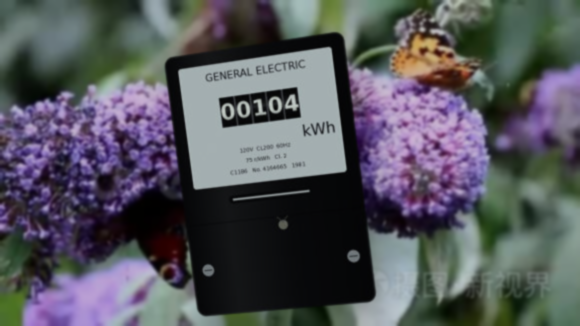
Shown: 104
